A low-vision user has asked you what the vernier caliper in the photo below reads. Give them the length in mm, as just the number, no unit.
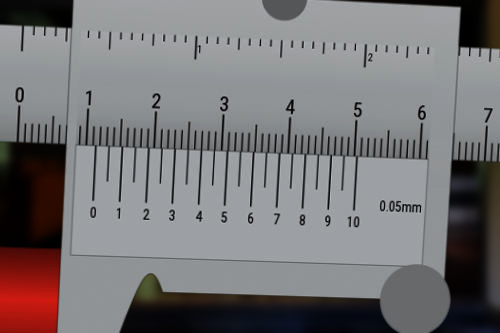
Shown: 11.4
